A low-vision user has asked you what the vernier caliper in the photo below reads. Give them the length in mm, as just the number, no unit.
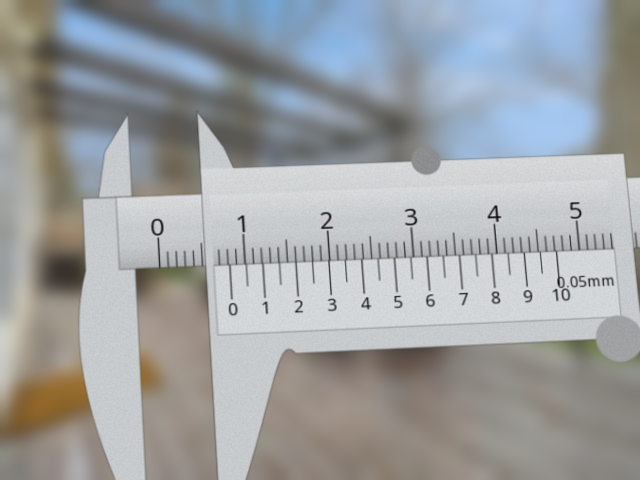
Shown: 8.2
